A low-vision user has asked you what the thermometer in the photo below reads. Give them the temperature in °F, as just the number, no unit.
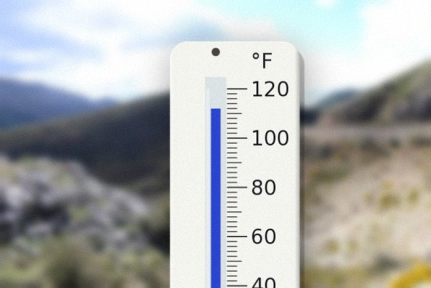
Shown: 112
